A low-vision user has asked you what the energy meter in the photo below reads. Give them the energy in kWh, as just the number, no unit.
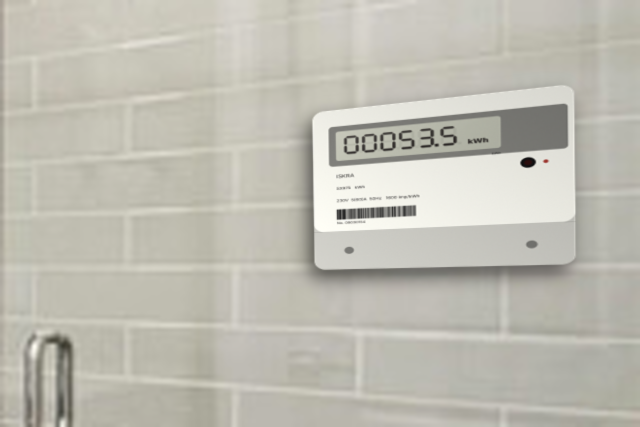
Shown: 53.5
